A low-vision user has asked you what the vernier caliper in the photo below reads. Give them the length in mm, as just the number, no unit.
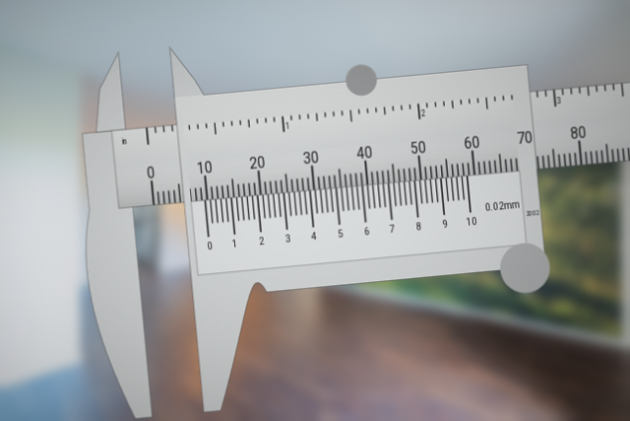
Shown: 9.6
